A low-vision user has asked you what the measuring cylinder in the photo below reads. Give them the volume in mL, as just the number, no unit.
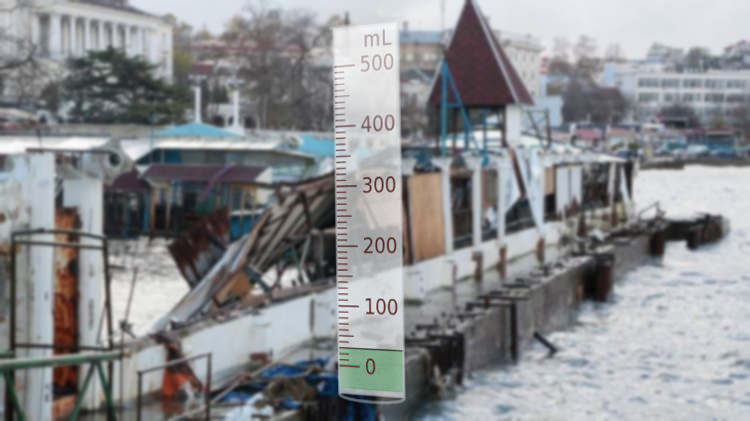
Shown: 30
